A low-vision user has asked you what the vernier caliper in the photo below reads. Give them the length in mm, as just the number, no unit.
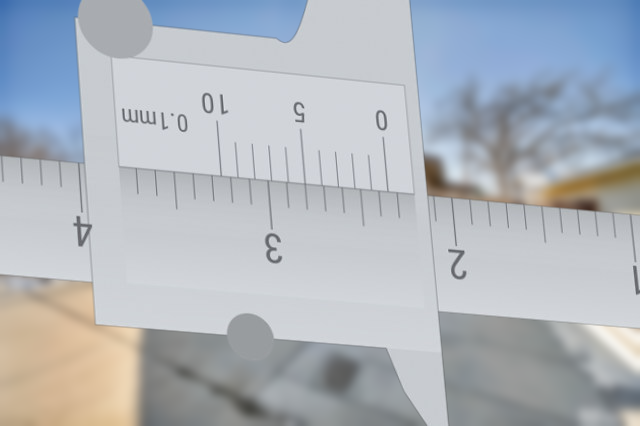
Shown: 23.5
